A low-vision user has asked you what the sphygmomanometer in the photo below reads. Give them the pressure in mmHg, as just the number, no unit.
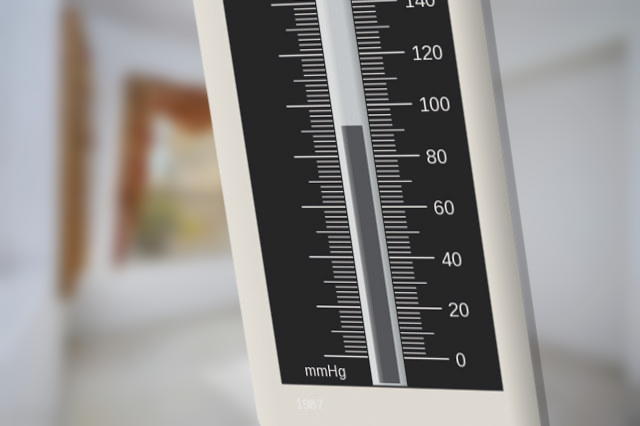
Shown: 92
